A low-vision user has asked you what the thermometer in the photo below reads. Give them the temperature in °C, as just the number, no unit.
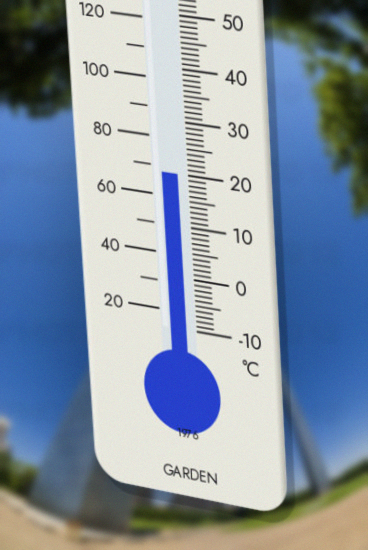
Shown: 20
